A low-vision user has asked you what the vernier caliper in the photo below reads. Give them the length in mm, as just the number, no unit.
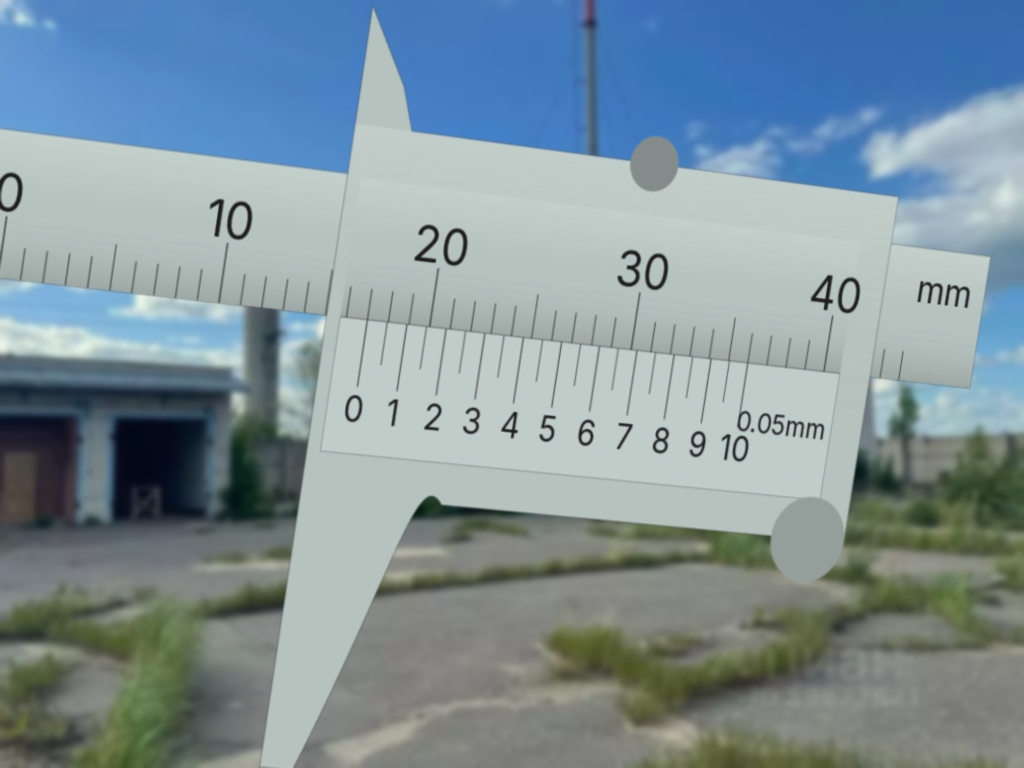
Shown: 17.0
